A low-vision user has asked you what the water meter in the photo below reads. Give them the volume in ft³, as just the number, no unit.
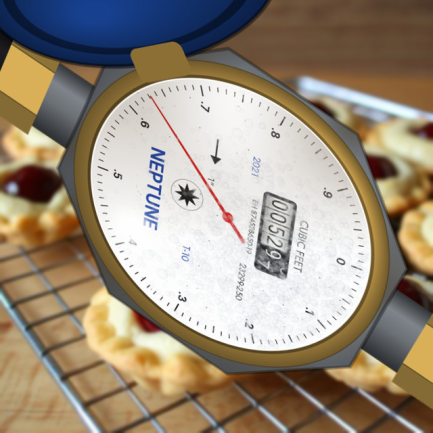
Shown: 5296.63
